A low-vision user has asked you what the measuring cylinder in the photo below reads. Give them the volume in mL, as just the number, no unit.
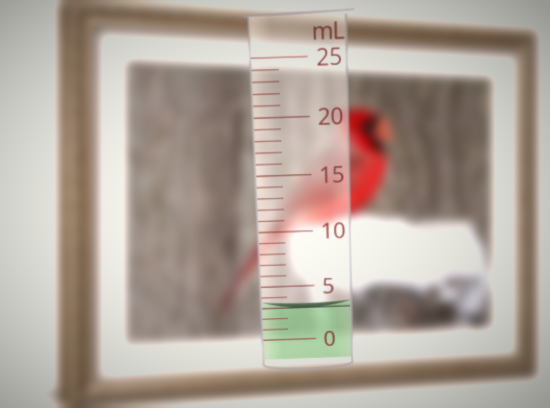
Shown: 3
